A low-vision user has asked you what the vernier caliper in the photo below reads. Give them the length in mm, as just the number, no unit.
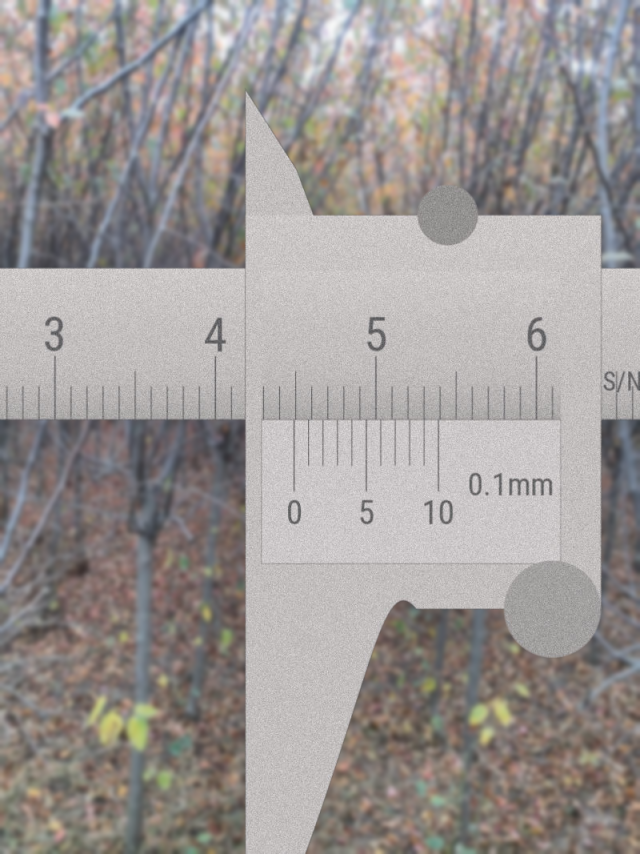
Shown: 44.9
